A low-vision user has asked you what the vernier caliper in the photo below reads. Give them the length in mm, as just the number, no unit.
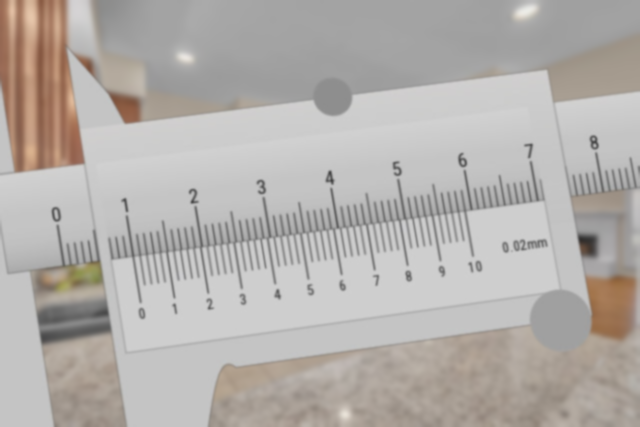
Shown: 10.0
